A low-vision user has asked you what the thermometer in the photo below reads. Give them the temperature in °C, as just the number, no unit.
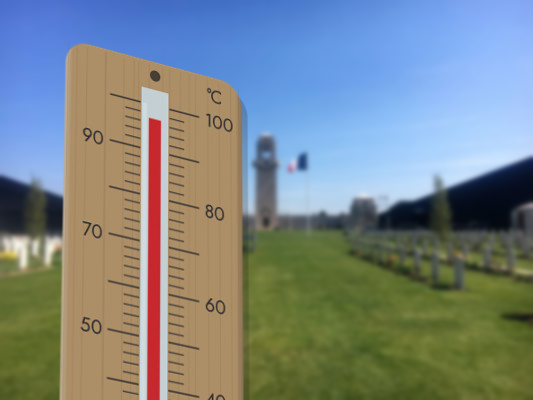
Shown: 97
